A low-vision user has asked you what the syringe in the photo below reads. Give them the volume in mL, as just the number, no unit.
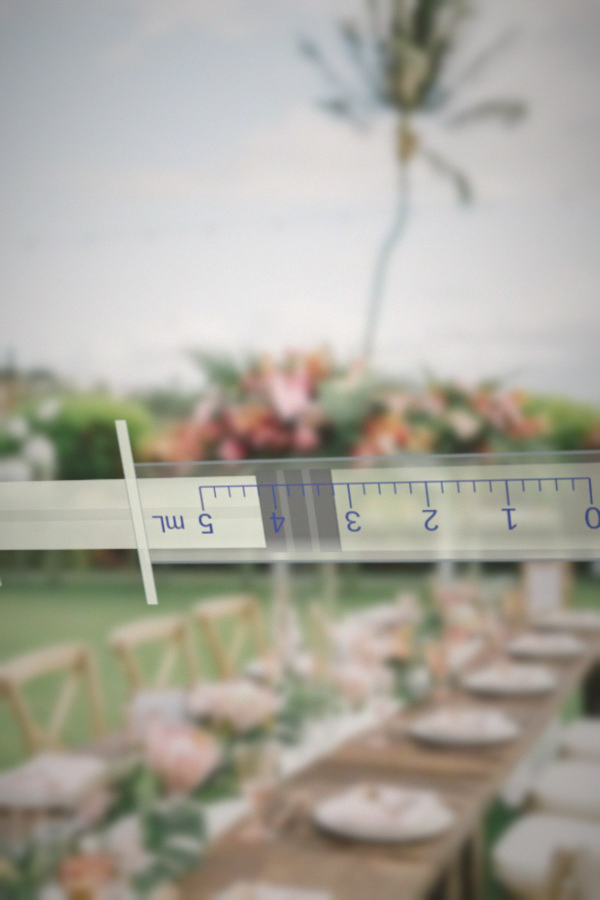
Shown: 3.2
